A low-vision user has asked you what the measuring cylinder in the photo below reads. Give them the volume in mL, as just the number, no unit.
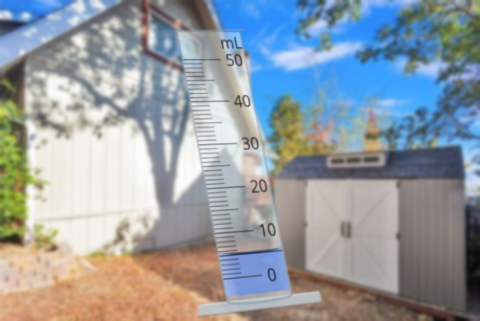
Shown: 5
